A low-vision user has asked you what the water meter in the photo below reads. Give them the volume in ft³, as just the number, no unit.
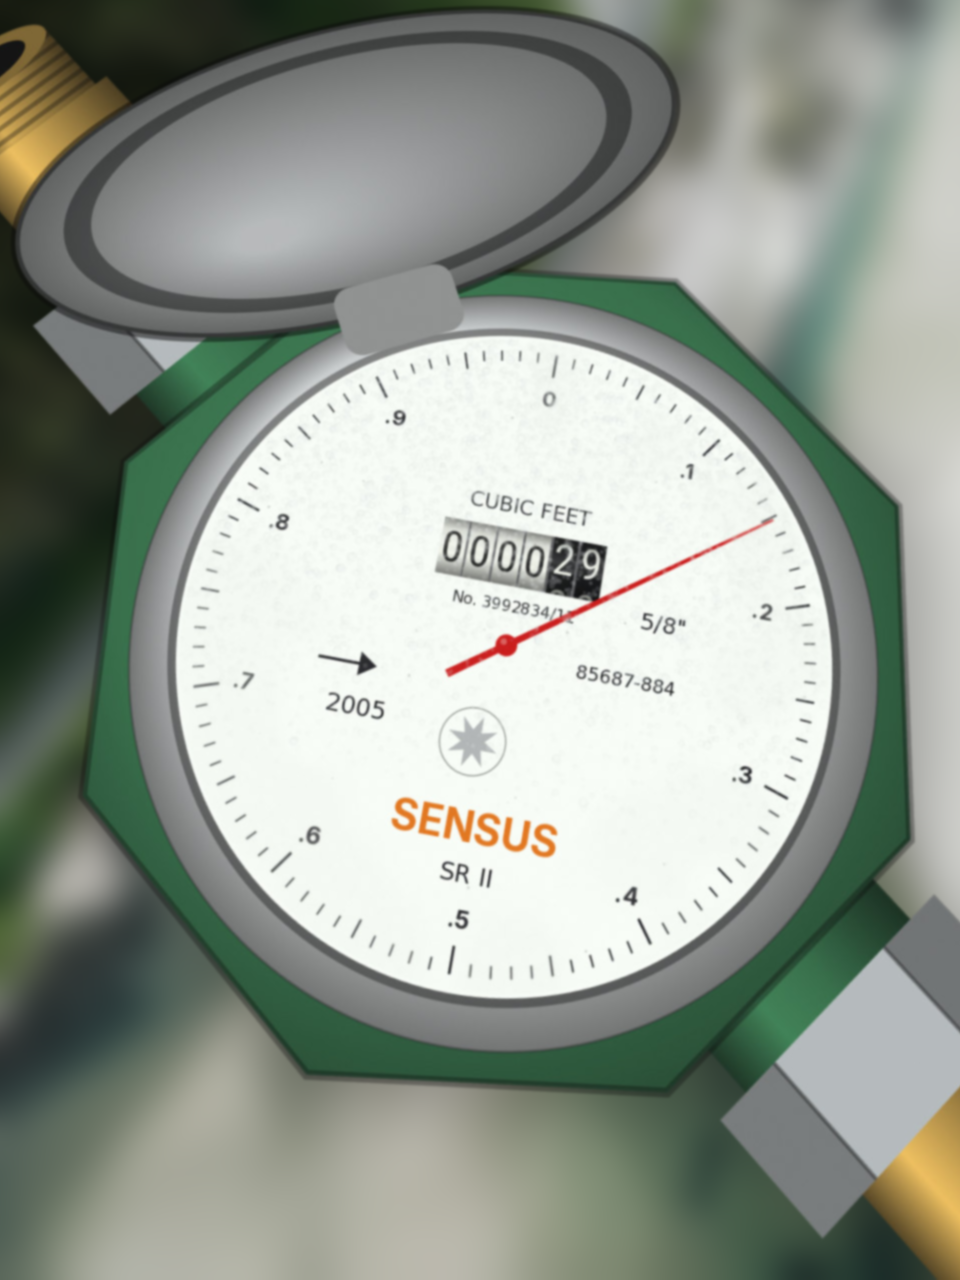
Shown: 29.15
